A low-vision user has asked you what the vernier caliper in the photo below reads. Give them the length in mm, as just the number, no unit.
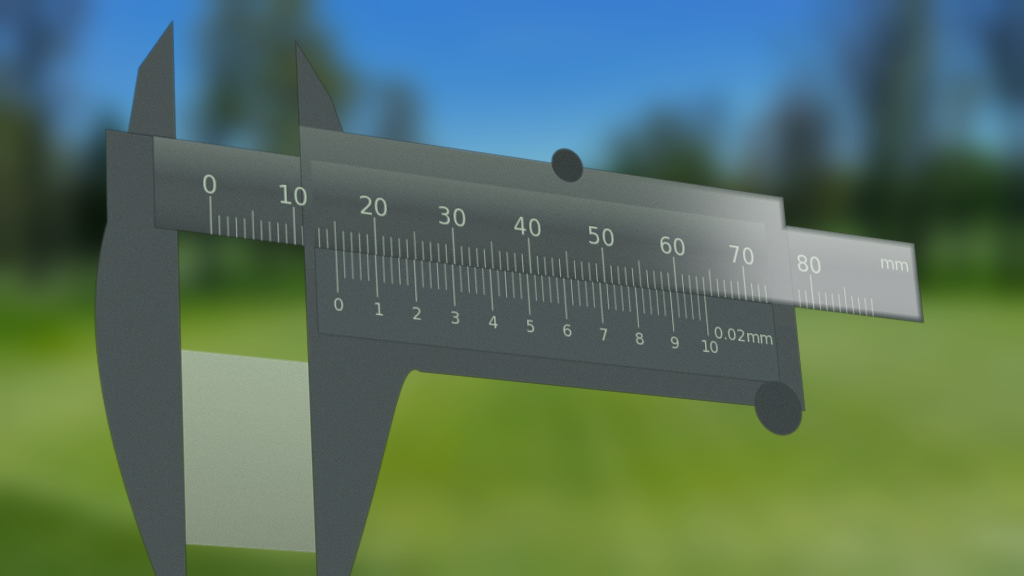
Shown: 15.0
